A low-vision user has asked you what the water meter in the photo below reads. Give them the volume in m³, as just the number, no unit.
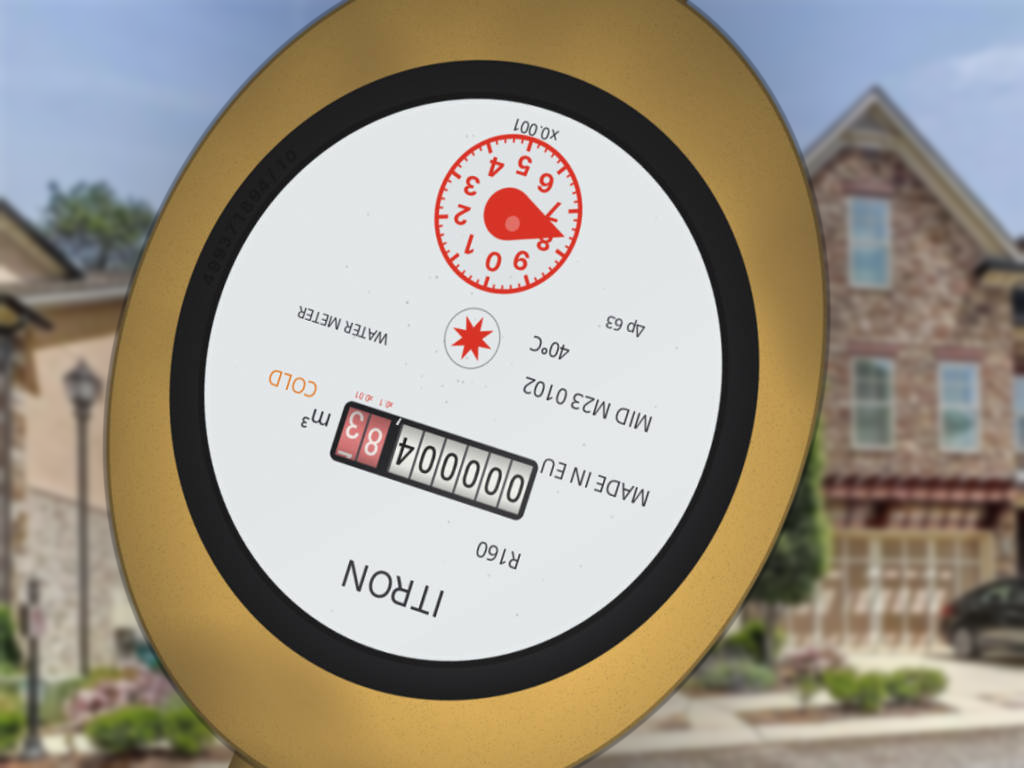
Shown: 4.827
